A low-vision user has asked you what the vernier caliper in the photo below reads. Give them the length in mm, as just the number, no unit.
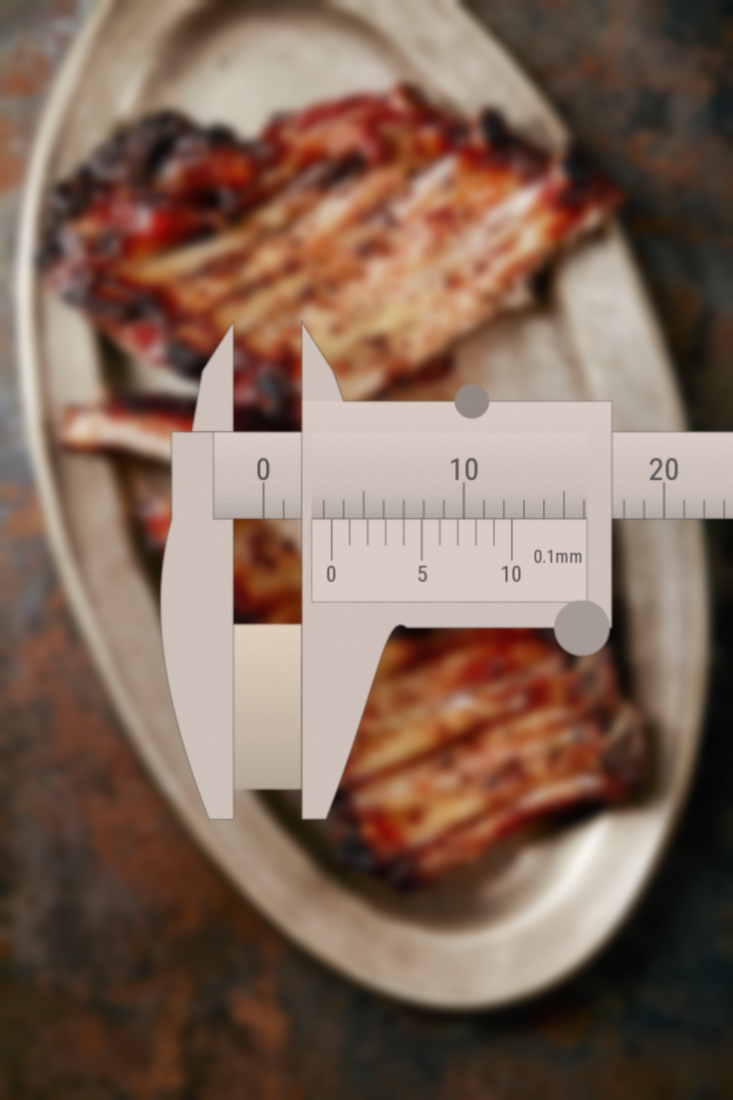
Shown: 3.4
